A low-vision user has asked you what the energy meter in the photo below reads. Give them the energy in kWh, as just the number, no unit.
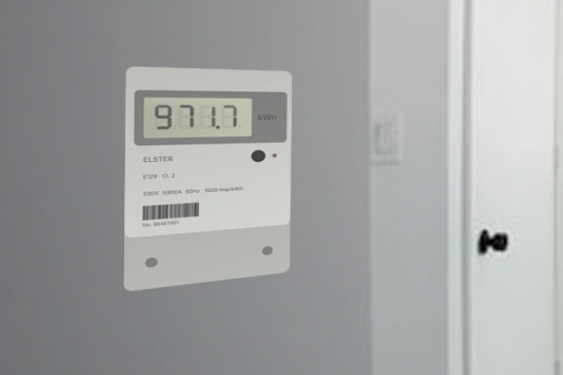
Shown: 971.7
